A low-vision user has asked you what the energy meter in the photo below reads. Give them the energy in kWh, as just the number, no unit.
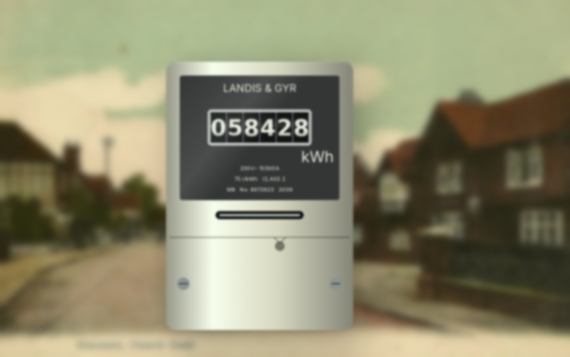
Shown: 58428
